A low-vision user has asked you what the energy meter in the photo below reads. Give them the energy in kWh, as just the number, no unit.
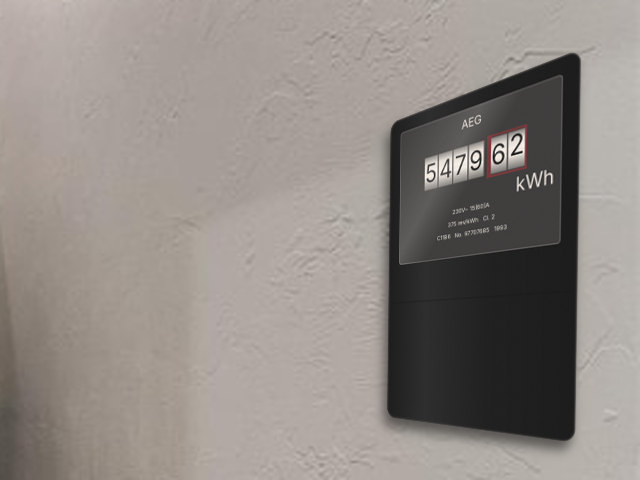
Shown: 5479.62
